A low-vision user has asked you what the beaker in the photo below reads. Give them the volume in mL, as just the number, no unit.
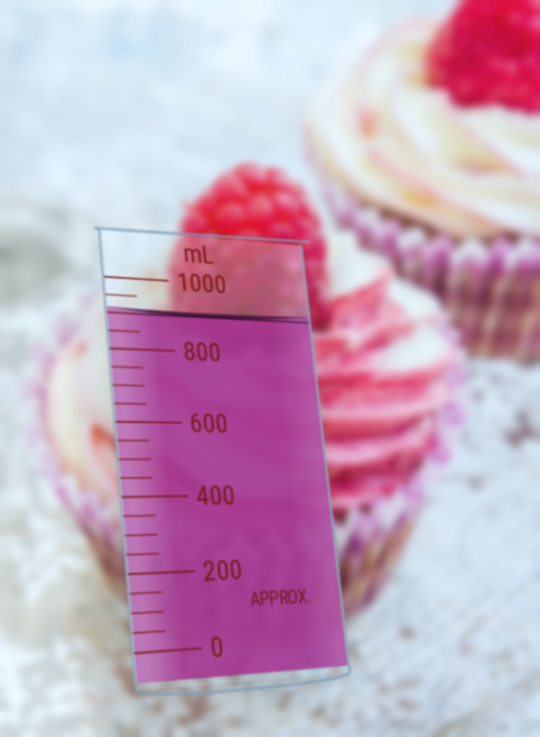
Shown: 900
